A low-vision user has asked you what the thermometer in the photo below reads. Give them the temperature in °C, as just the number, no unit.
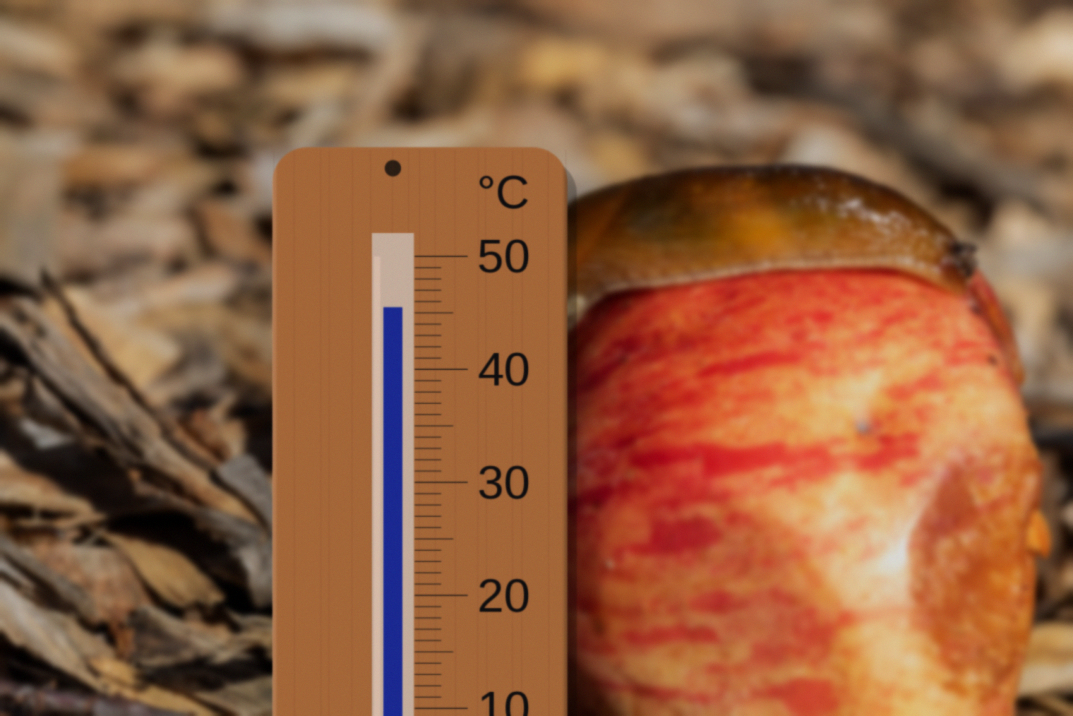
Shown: 45.5
